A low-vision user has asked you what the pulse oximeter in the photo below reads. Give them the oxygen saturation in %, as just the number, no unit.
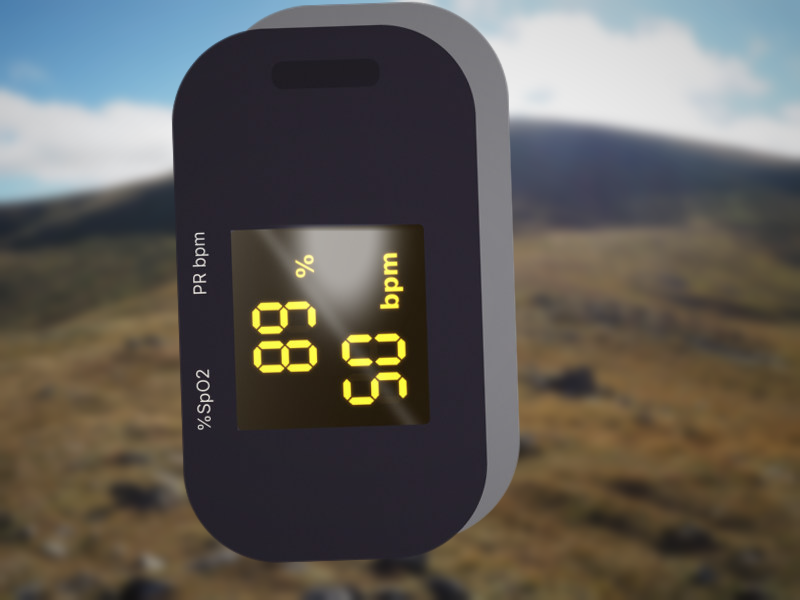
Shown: 89
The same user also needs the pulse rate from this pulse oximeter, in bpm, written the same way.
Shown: 50
